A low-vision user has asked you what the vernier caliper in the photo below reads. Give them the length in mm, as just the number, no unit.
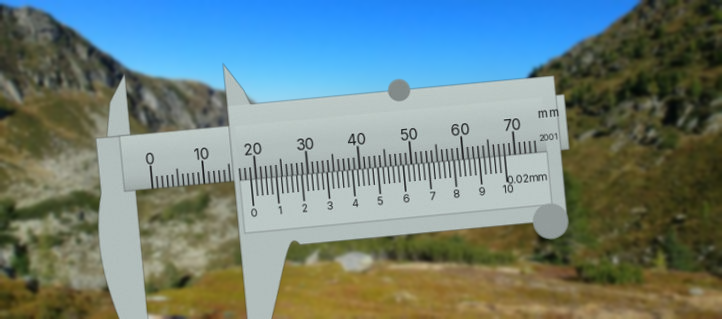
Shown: 19.0
